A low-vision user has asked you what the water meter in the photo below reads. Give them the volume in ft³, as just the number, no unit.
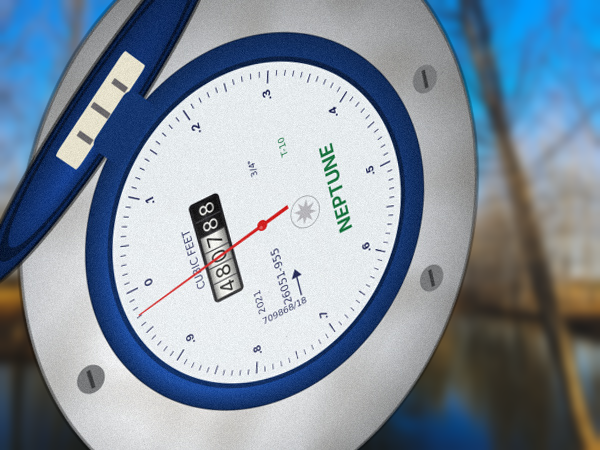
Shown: 480787.97
